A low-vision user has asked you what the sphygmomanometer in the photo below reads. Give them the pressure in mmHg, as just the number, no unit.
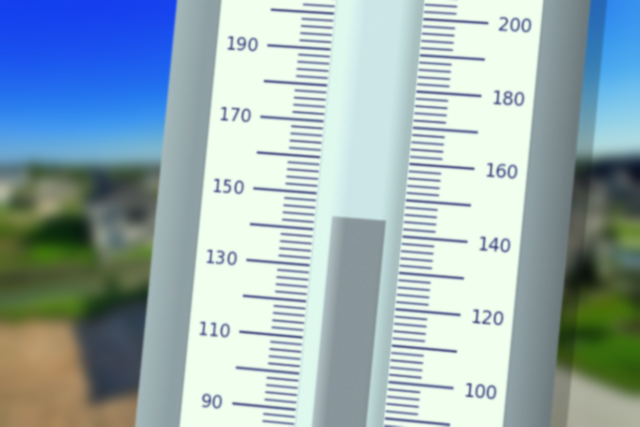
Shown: 144
